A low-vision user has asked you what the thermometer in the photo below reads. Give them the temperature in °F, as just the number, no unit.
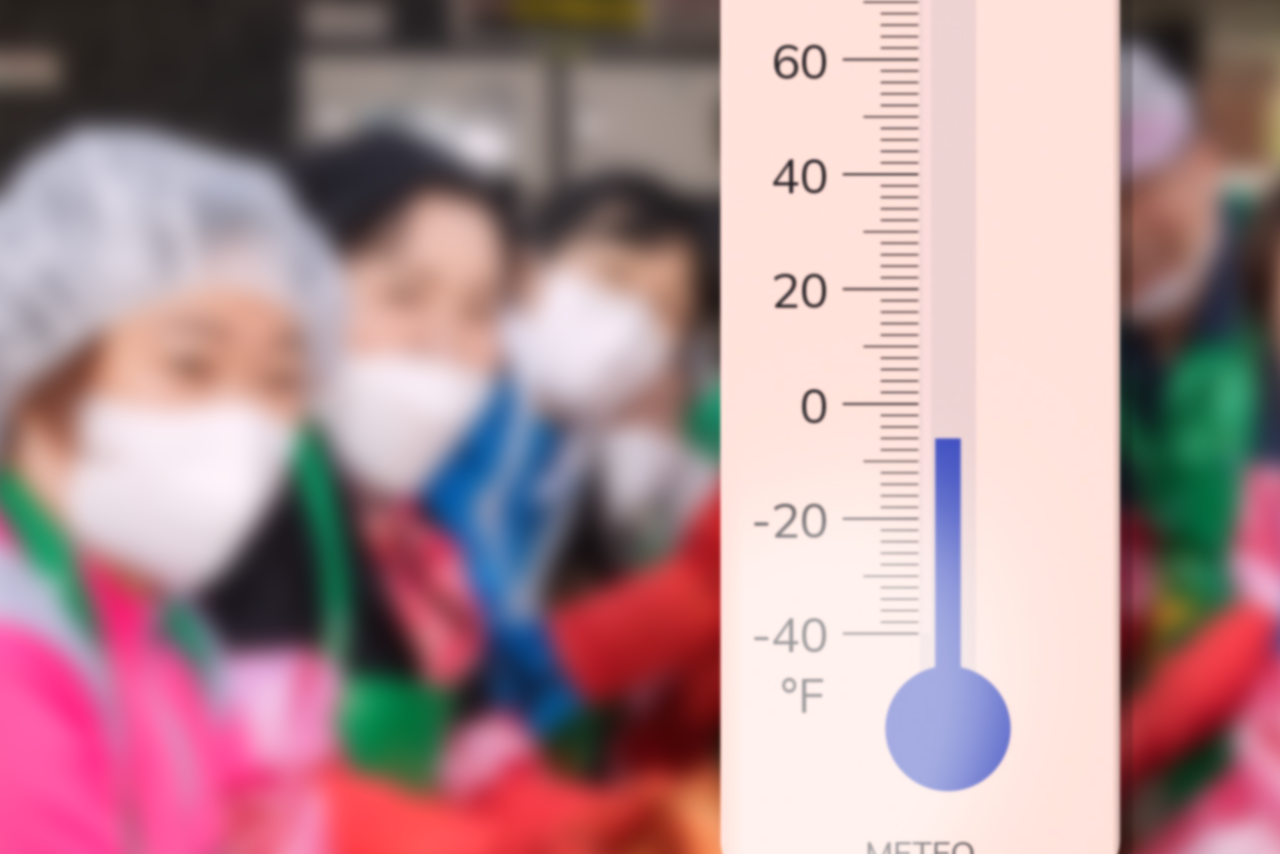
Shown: -6
